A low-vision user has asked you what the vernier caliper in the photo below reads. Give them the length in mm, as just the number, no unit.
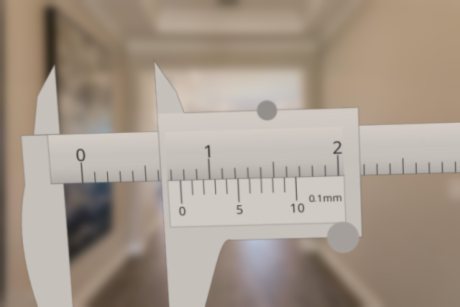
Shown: 7.7
